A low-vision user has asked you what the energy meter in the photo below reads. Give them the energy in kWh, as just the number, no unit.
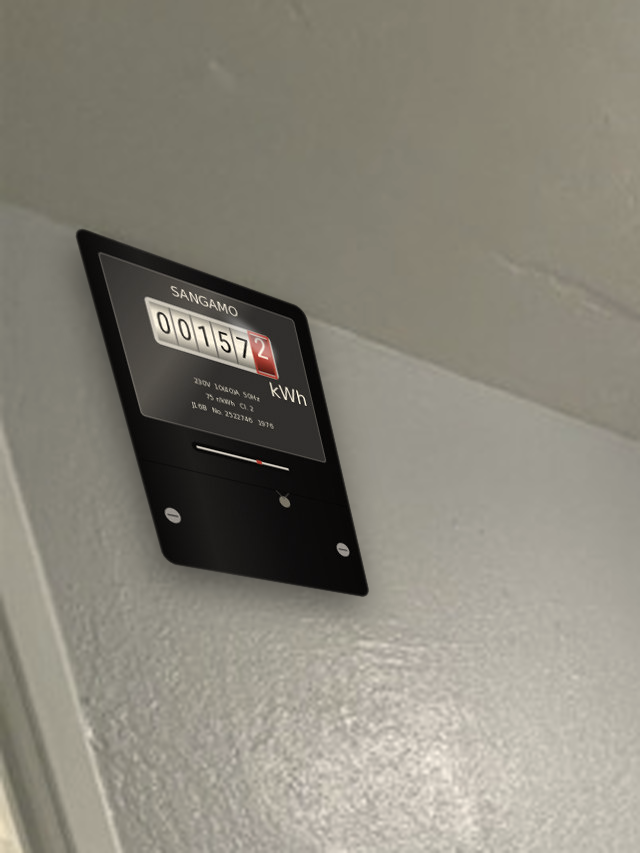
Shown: 157.2
